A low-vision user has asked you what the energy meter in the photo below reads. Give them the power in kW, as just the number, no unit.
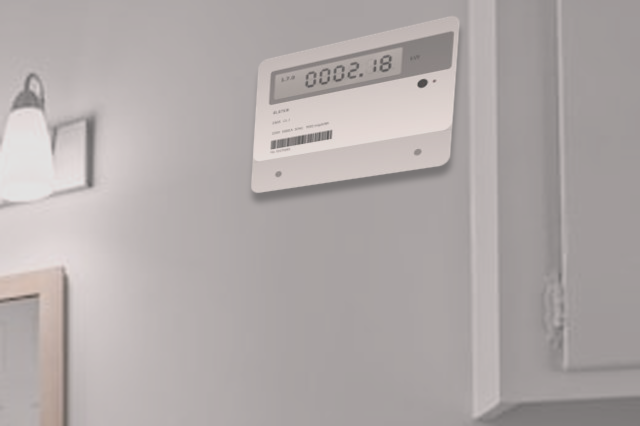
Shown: 2.18
